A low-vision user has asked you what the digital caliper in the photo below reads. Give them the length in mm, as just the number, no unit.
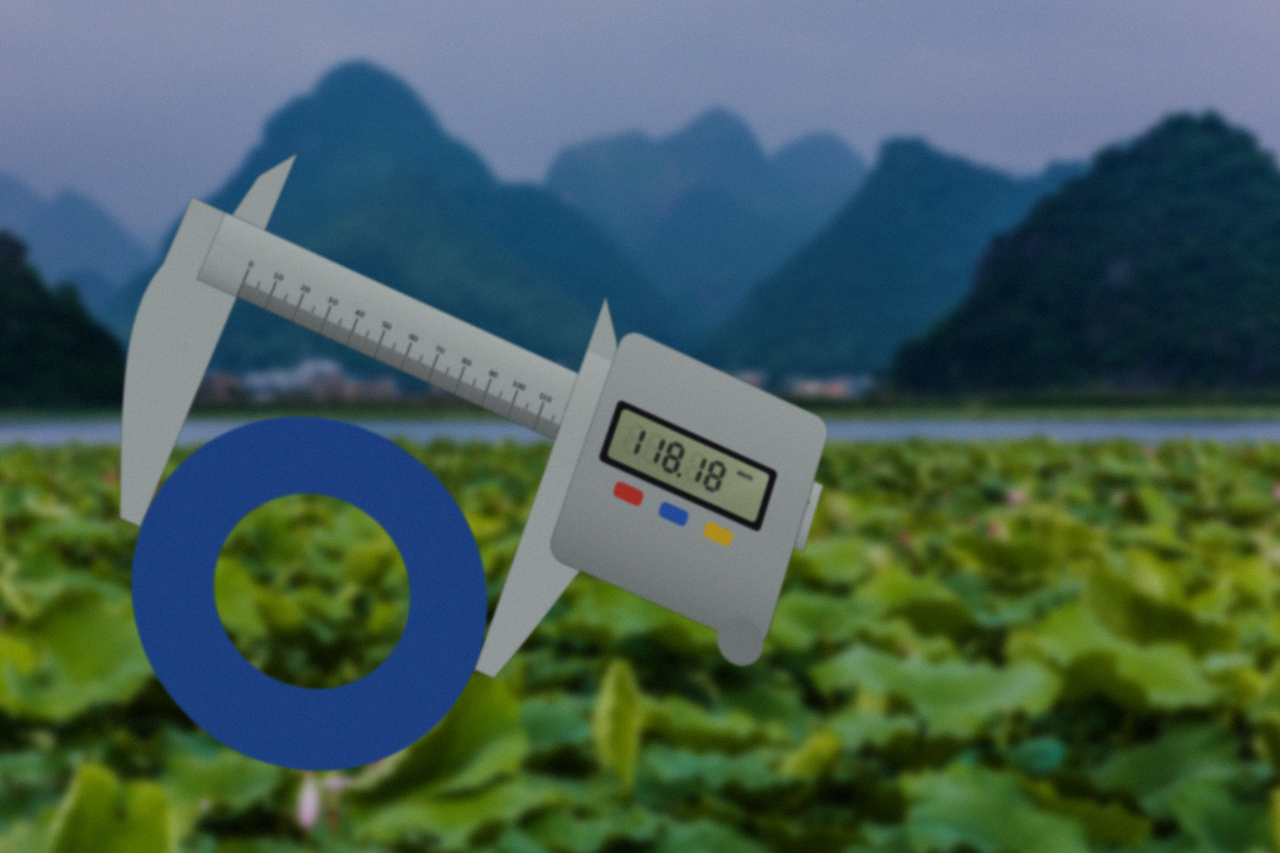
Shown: 118.18
